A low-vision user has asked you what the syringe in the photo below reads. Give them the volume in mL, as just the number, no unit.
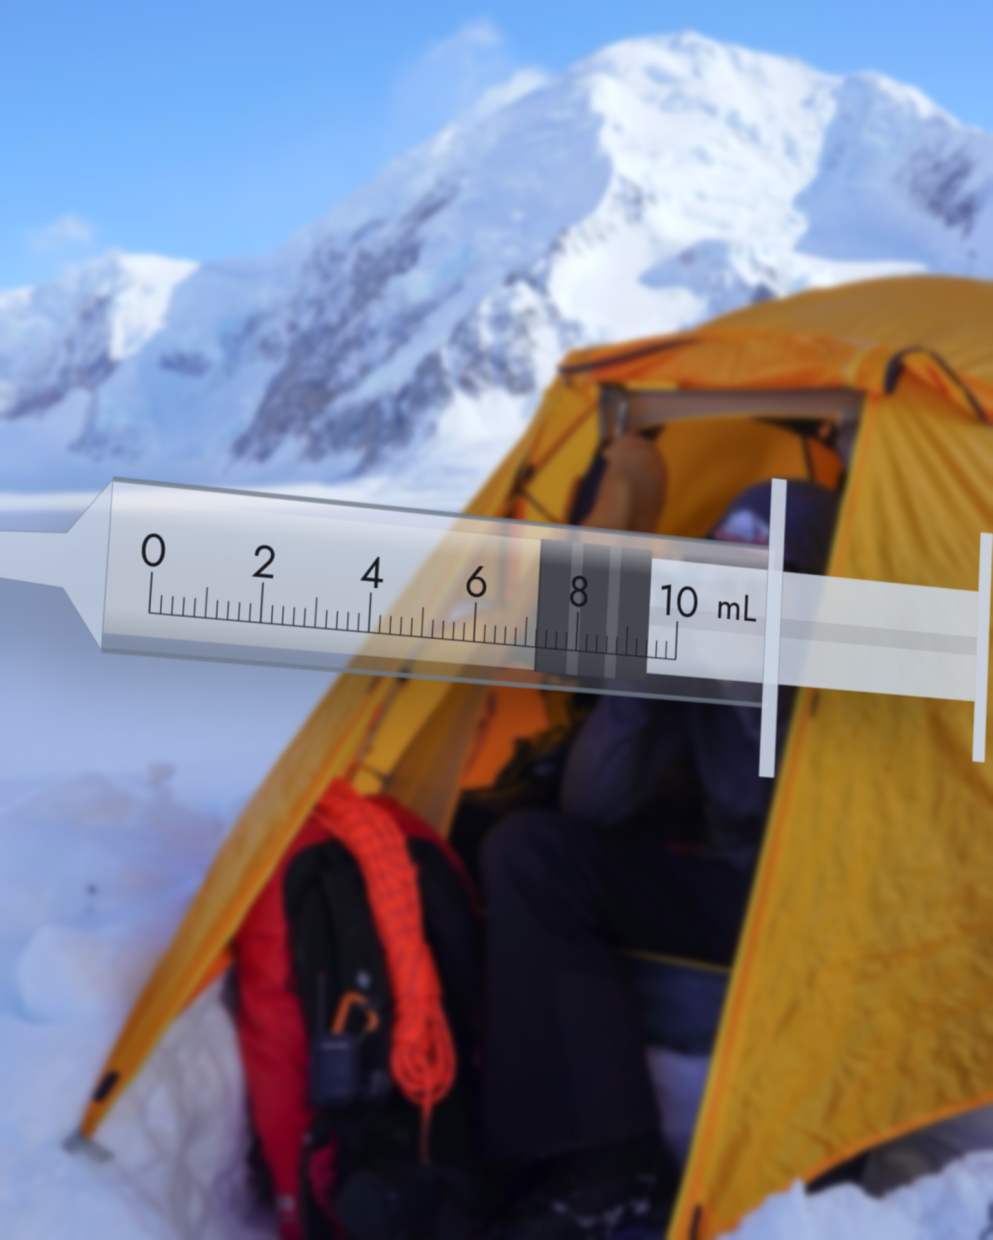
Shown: 7.2
